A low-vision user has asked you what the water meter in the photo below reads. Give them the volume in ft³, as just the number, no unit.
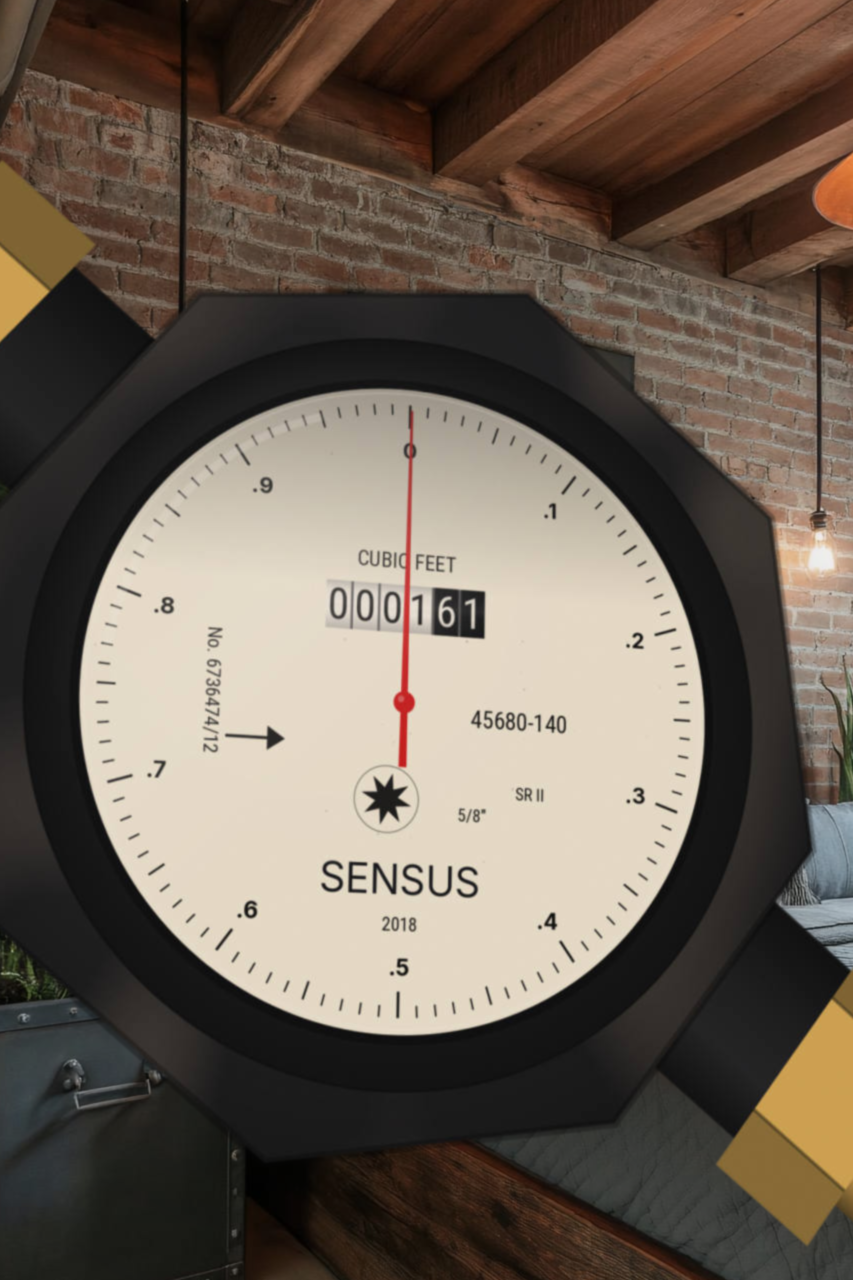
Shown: 161.00
